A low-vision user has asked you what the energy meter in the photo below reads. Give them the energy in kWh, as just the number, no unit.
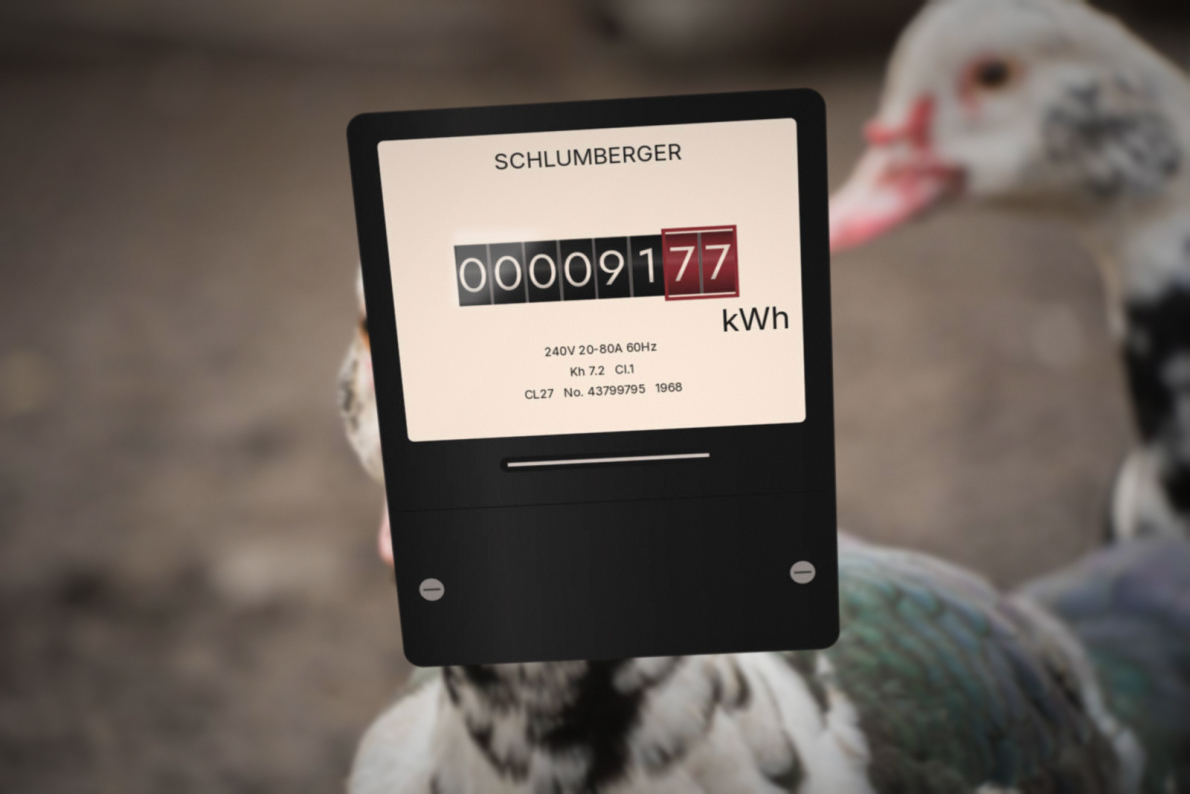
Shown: 91.77
